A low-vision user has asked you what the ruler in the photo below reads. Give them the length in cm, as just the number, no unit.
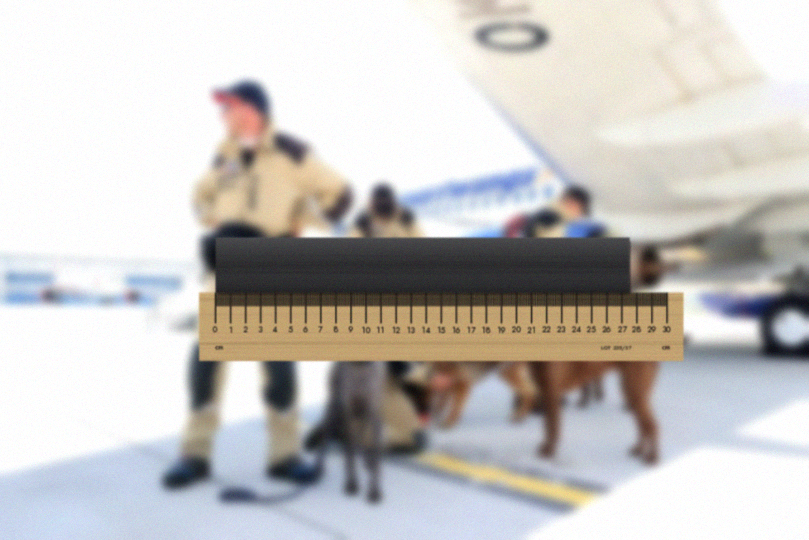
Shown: 27.5
